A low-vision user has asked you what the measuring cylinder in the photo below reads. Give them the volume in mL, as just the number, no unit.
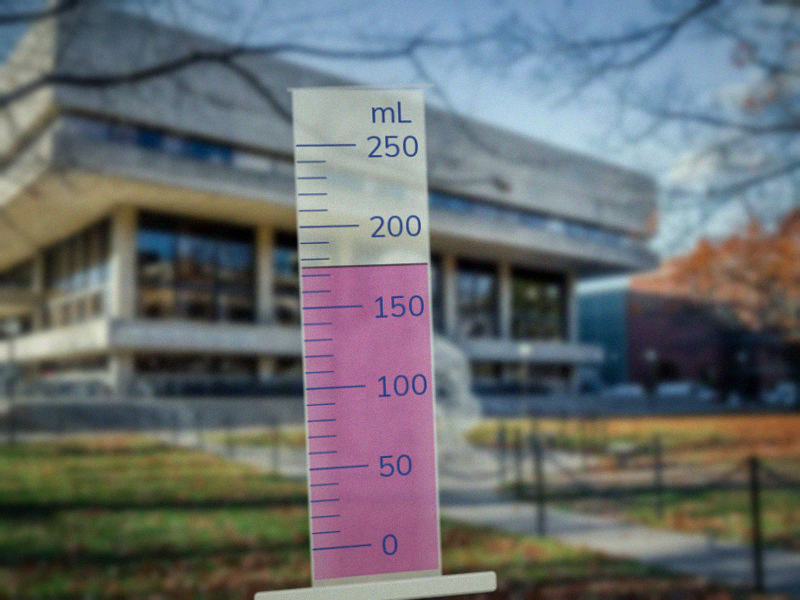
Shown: 175
